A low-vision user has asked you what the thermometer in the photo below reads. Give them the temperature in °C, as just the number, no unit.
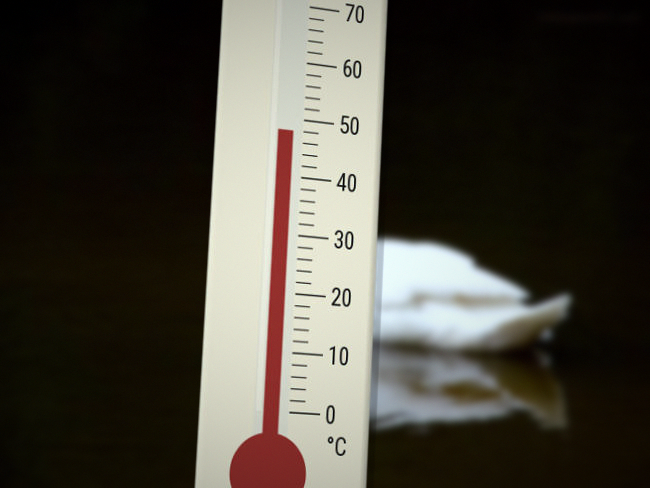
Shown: 48
